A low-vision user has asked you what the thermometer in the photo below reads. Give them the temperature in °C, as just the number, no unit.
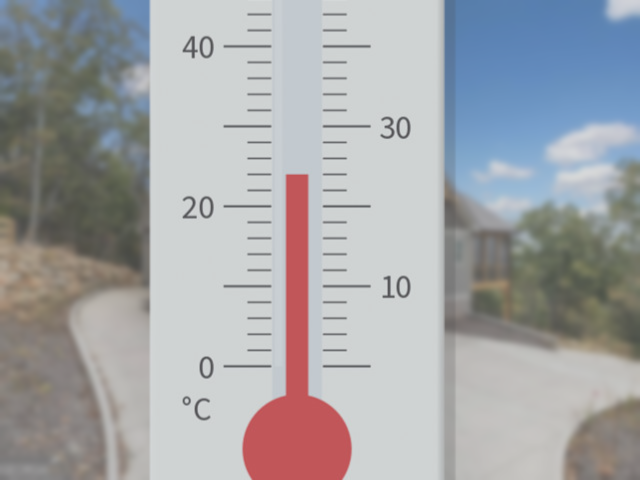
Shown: 24
